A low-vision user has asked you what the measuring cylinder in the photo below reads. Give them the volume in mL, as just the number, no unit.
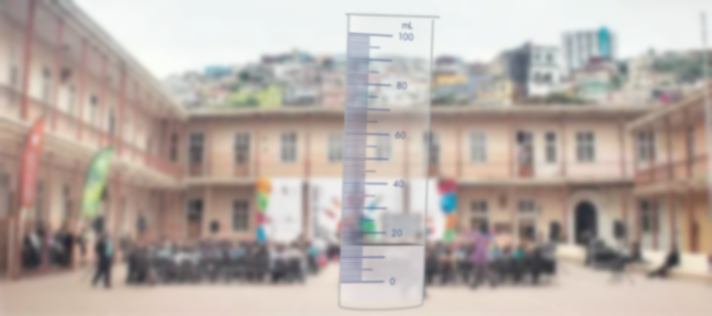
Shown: 15
